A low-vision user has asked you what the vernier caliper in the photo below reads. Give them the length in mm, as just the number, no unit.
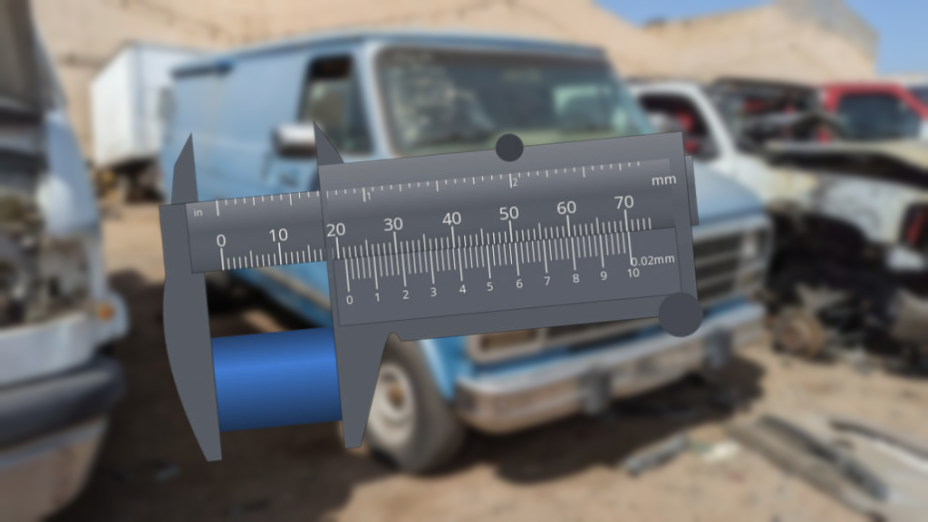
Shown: 21.2
